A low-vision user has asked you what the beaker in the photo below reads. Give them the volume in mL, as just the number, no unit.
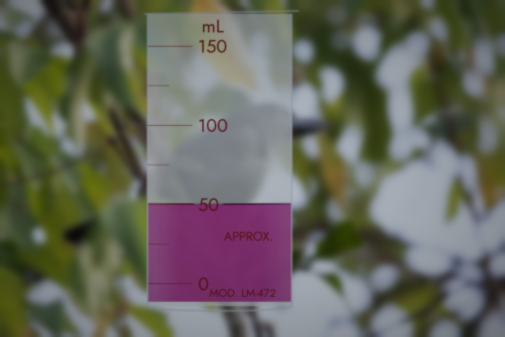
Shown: 50
